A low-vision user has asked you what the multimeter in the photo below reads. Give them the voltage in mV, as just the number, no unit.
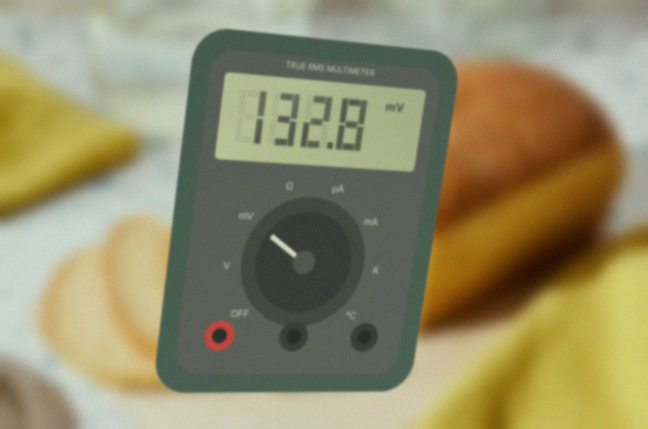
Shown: 132.8
